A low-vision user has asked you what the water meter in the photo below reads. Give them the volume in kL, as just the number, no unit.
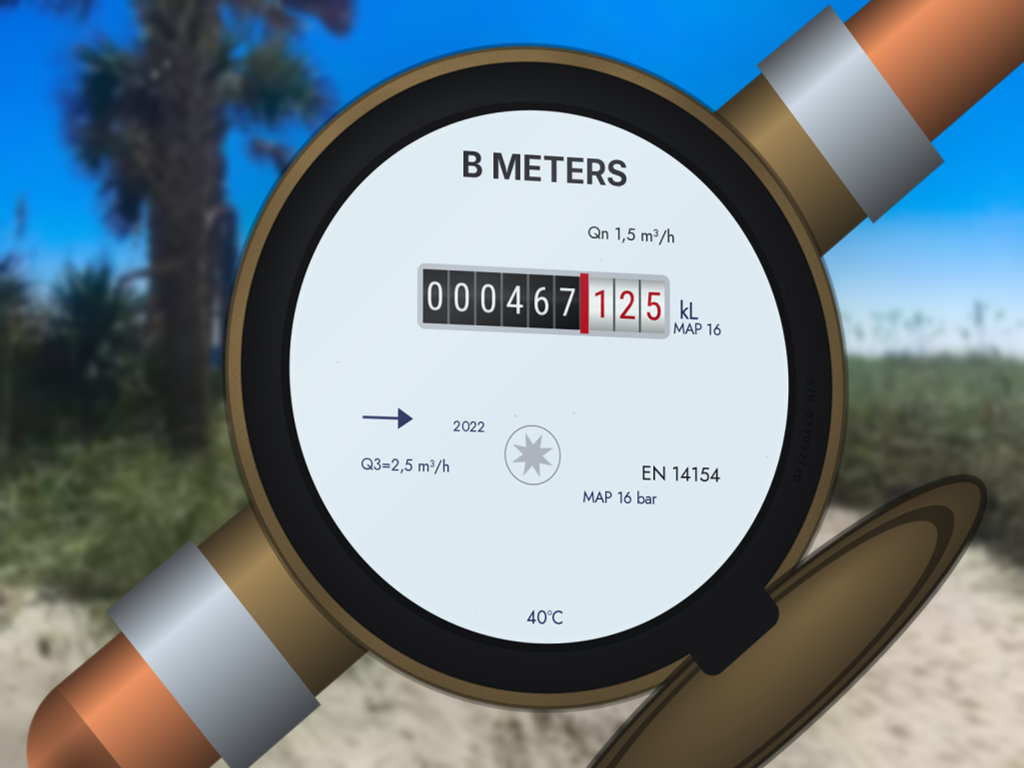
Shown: 467.125
